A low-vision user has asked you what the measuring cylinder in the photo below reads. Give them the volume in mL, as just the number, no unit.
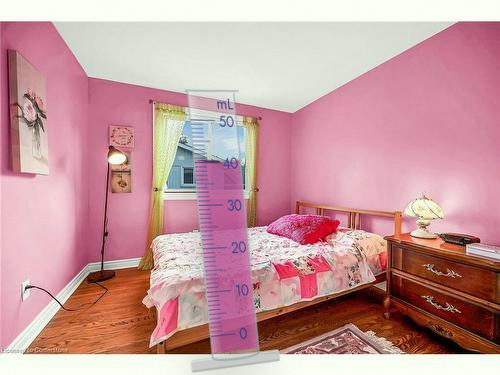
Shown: 40
